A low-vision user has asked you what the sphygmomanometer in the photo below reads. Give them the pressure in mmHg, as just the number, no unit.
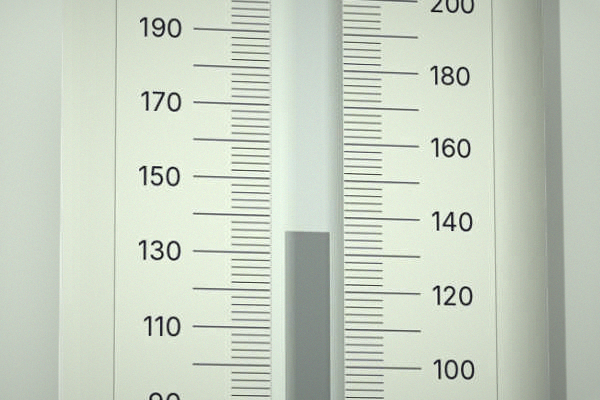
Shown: 136
